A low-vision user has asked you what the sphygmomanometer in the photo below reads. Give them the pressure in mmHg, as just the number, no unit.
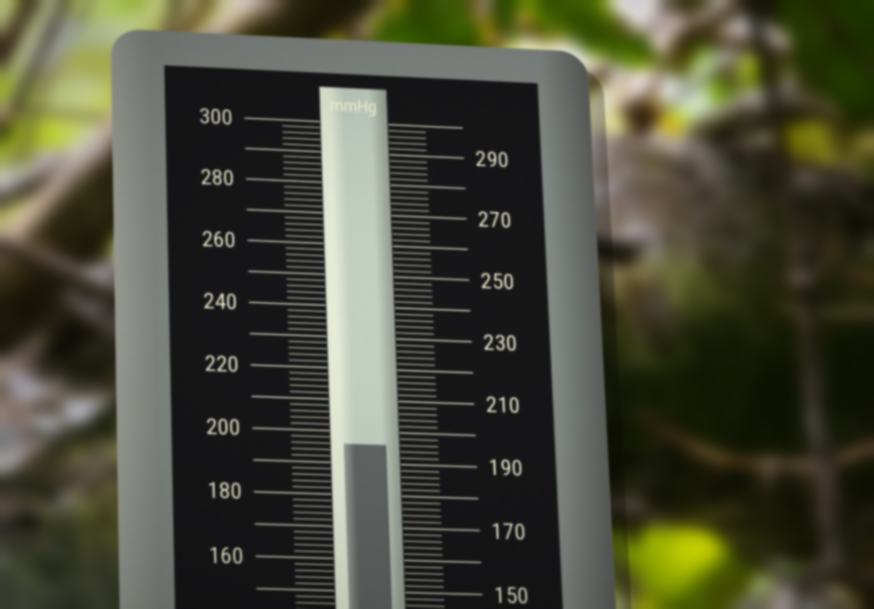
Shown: 196
